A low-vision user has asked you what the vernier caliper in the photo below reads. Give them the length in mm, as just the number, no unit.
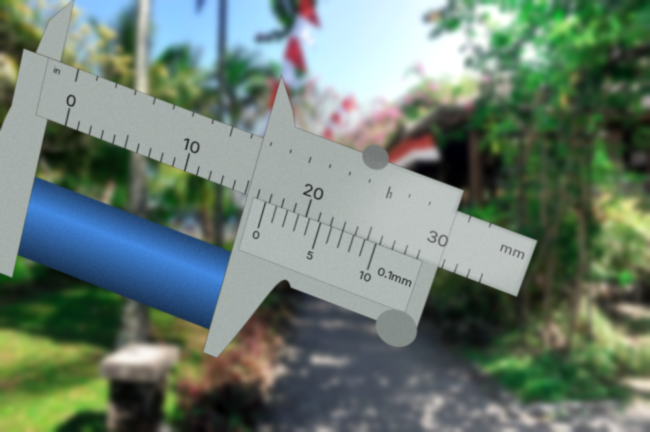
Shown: 16.7
